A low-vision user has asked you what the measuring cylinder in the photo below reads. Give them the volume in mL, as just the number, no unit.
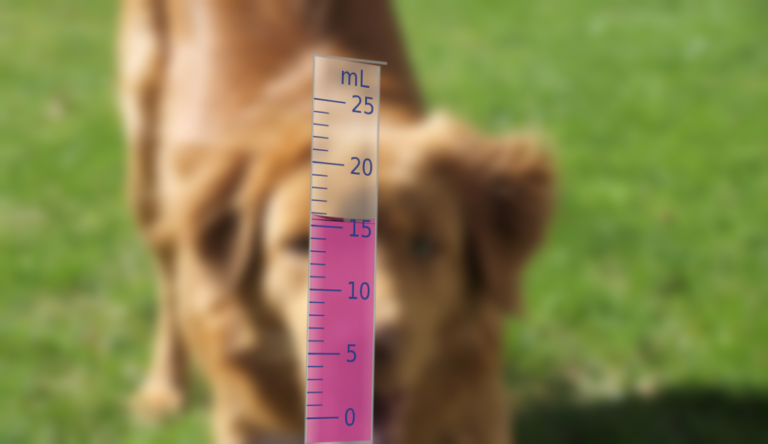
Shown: 15.5
